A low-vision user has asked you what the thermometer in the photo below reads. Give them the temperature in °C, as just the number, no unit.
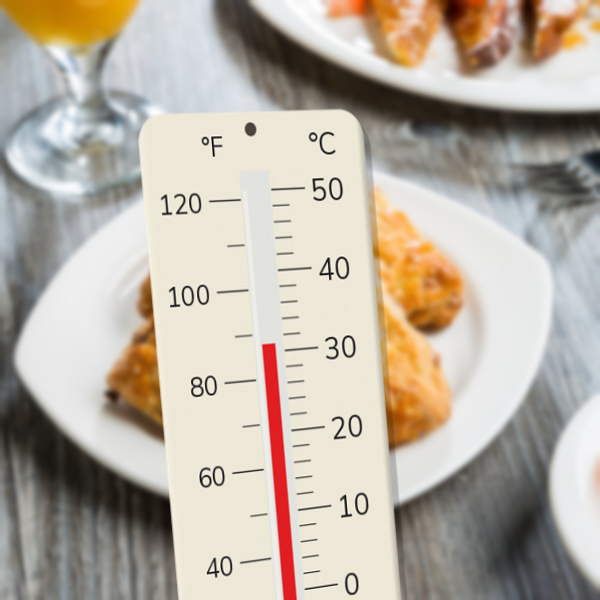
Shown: 31
